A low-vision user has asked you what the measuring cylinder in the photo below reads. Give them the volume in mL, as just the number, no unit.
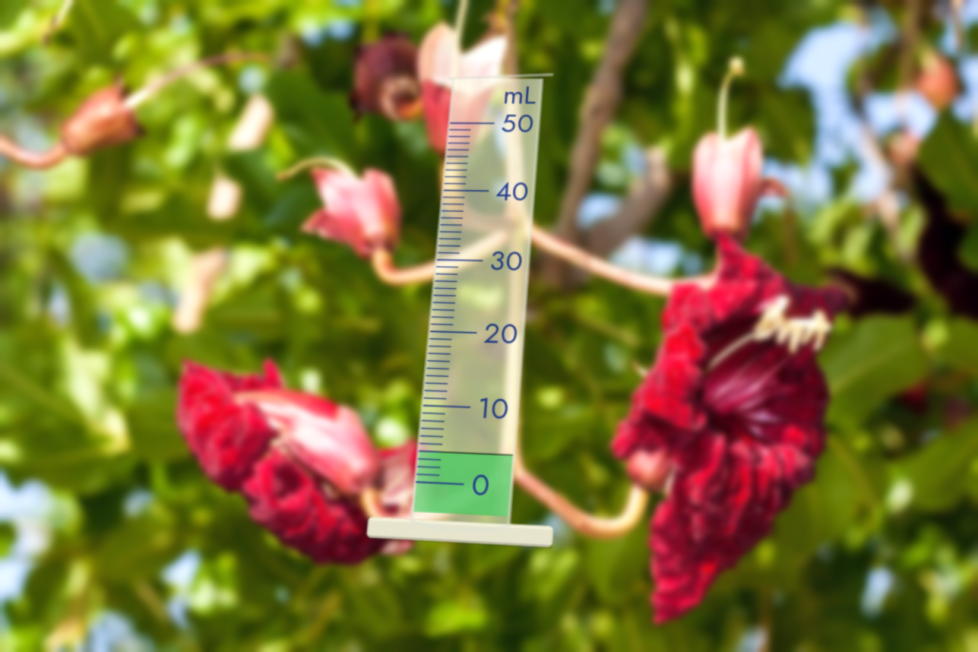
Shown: 4
